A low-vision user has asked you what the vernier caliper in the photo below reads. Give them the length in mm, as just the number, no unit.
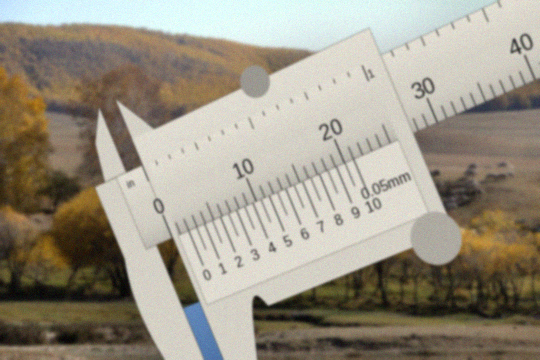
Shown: 2.0
